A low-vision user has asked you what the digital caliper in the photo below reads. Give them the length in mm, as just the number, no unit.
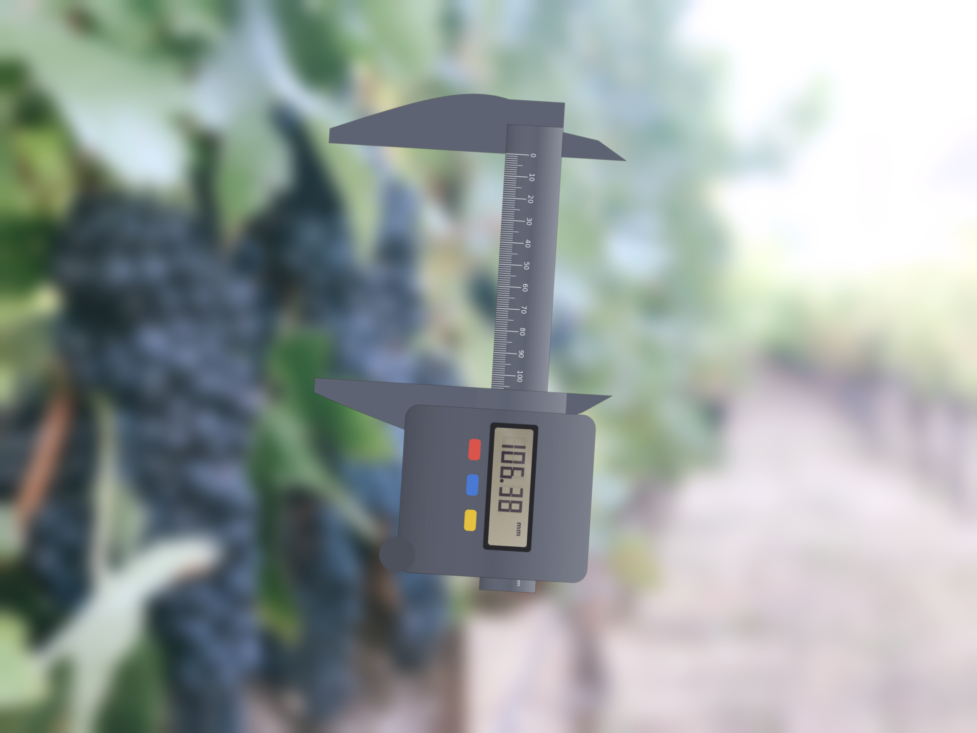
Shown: 106.38
